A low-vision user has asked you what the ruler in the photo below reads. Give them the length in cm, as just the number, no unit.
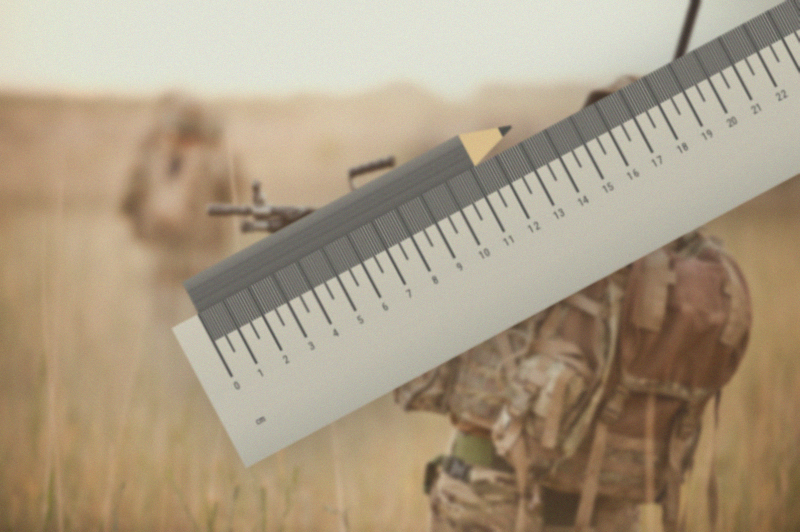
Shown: 13
